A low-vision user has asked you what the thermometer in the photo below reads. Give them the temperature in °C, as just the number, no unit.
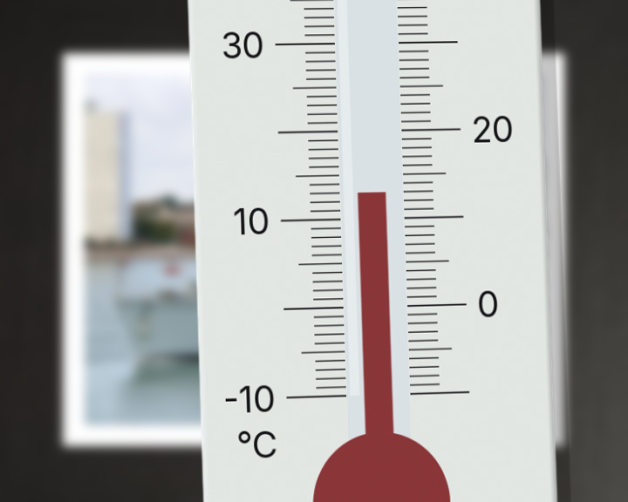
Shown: 13
